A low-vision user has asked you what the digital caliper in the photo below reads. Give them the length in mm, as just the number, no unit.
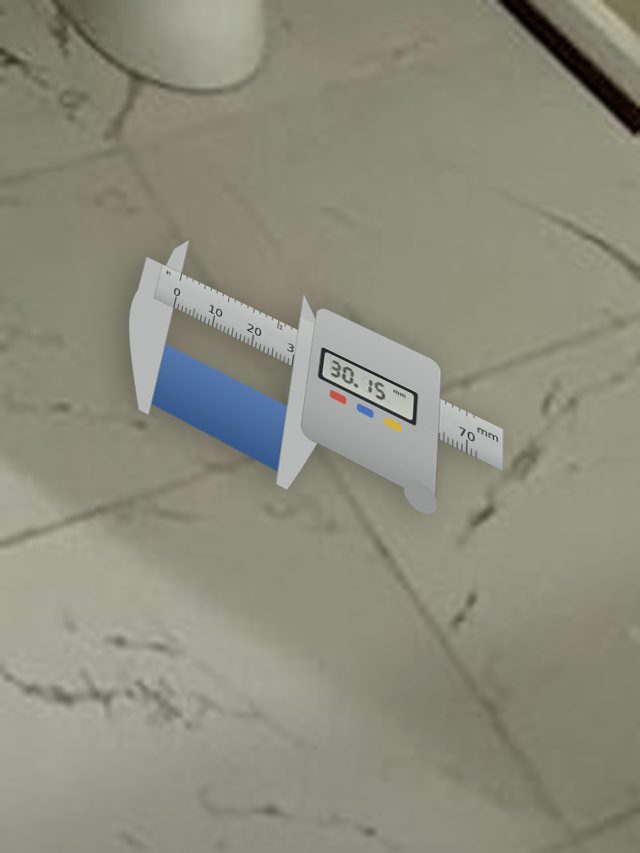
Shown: 30.15
